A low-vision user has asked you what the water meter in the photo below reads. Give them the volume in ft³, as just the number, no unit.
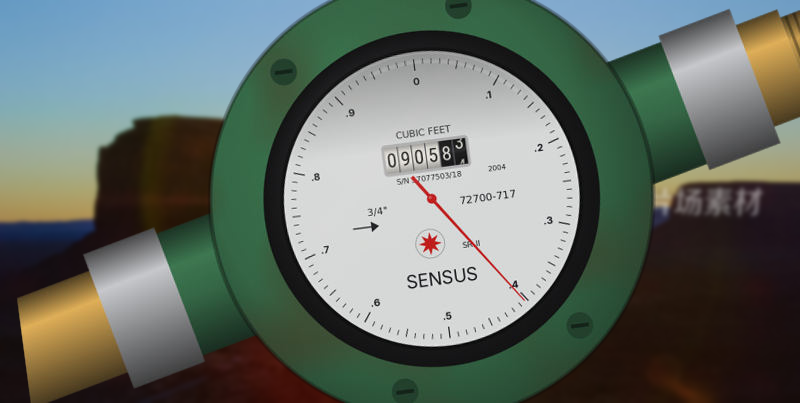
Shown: 90583.40
